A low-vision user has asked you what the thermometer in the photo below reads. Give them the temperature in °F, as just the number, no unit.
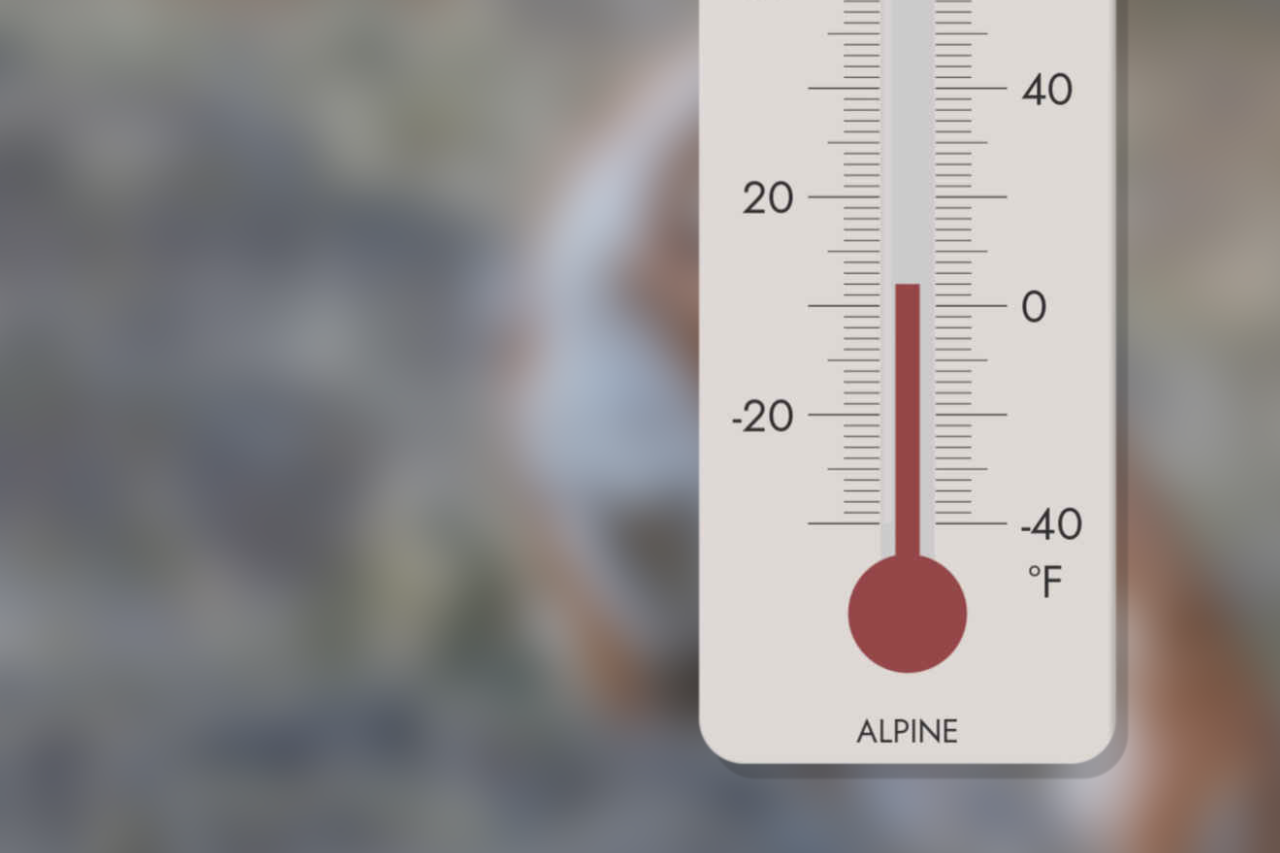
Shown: 4
